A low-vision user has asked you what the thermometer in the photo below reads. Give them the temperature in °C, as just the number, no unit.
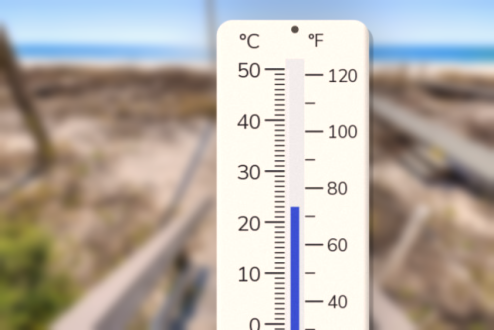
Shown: 23
